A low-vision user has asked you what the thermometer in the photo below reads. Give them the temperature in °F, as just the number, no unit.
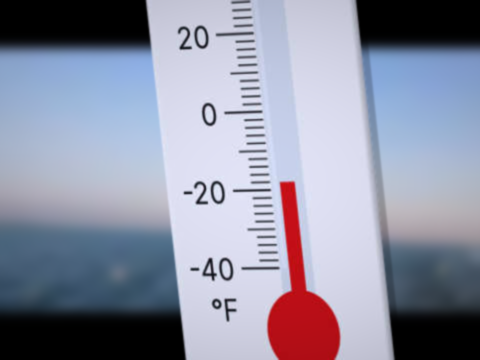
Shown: -18
